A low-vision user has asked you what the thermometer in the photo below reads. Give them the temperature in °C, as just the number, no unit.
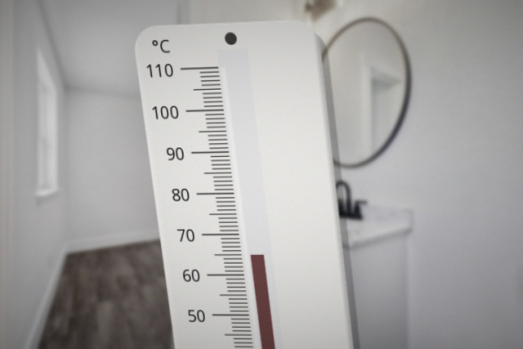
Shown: 65
